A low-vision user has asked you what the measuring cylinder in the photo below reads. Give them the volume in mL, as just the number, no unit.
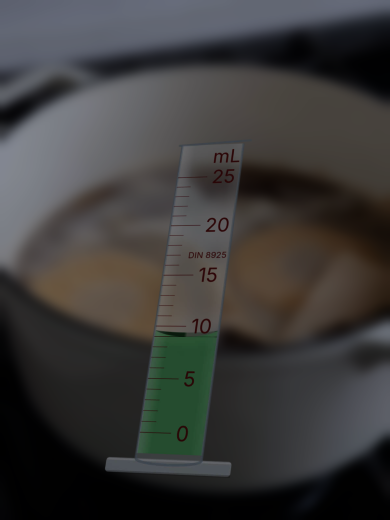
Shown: 9
